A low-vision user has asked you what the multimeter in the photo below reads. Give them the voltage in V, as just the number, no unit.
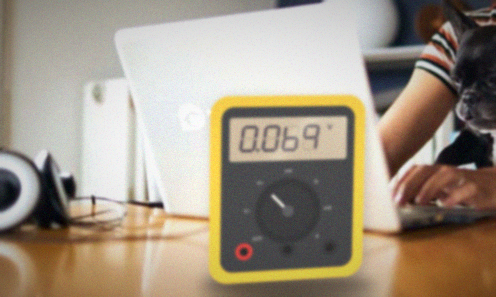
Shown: 0.069
